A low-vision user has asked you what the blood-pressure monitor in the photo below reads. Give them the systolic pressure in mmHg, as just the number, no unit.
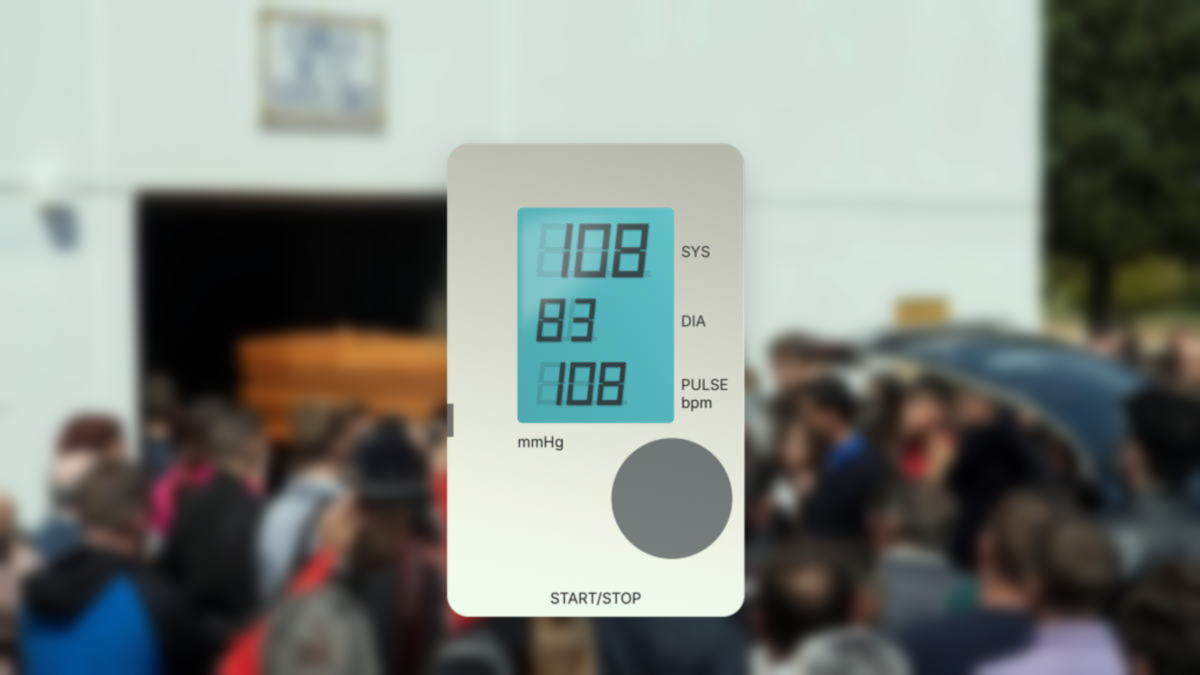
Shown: 108
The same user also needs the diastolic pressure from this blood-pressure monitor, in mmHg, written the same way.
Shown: 83
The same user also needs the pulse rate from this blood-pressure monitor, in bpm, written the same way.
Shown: 108
